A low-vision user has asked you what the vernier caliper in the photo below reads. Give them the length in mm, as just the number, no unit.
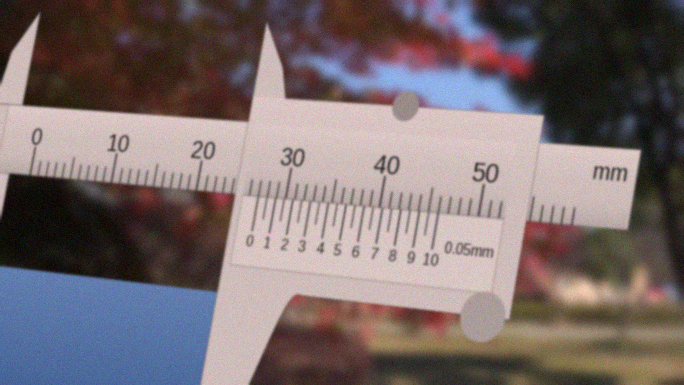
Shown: 27.0
